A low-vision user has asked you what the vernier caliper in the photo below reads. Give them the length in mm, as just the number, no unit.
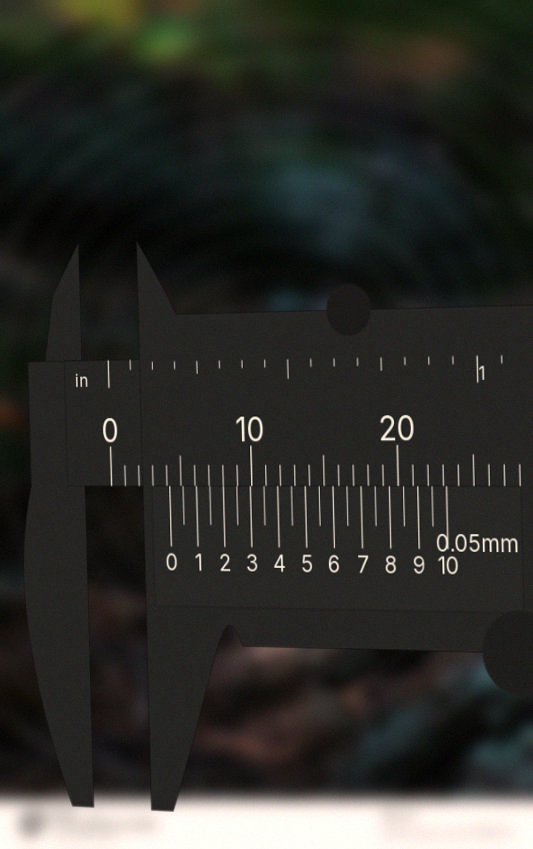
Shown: 4.2
